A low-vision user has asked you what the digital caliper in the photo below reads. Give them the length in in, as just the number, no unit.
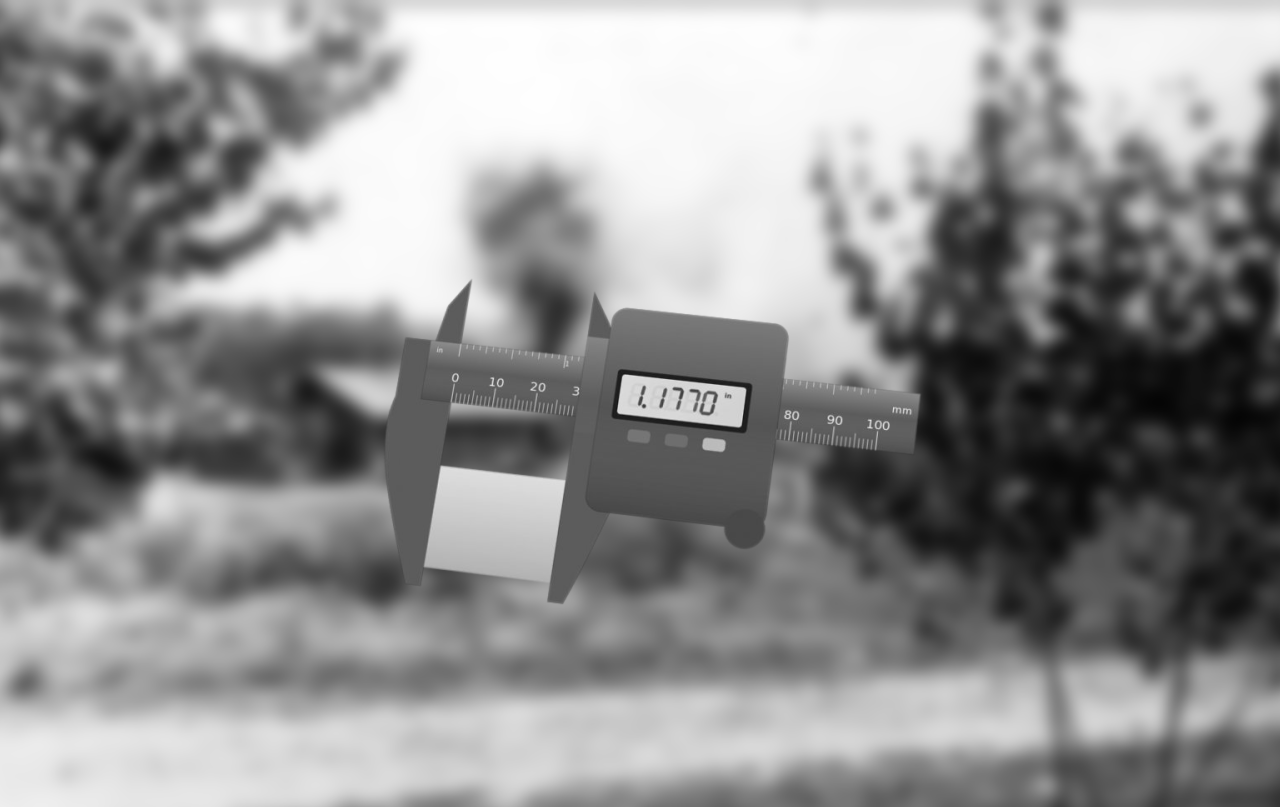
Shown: 1.1770
